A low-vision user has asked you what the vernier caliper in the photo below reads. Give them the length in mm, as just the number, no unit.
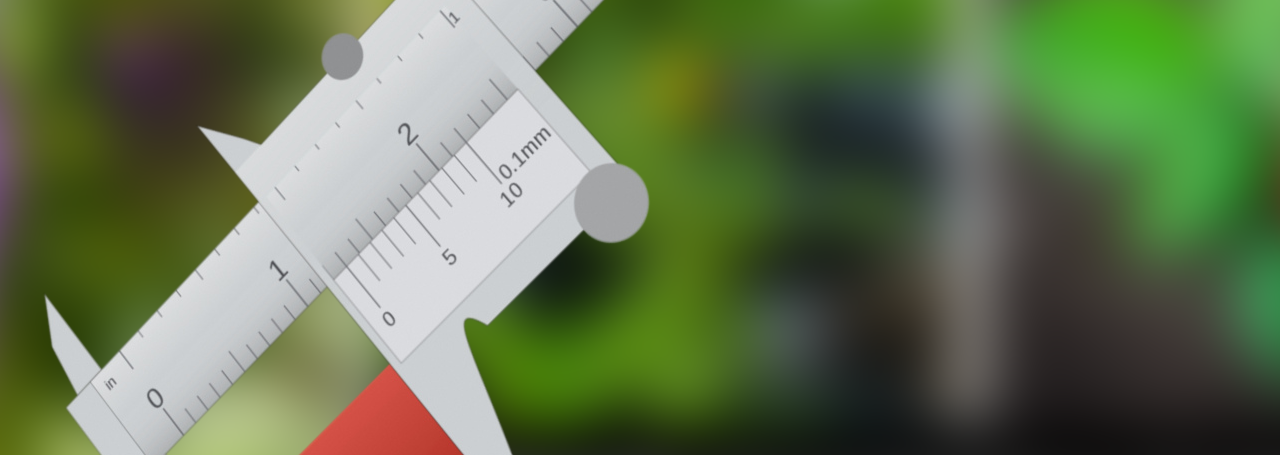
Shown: 13.0
